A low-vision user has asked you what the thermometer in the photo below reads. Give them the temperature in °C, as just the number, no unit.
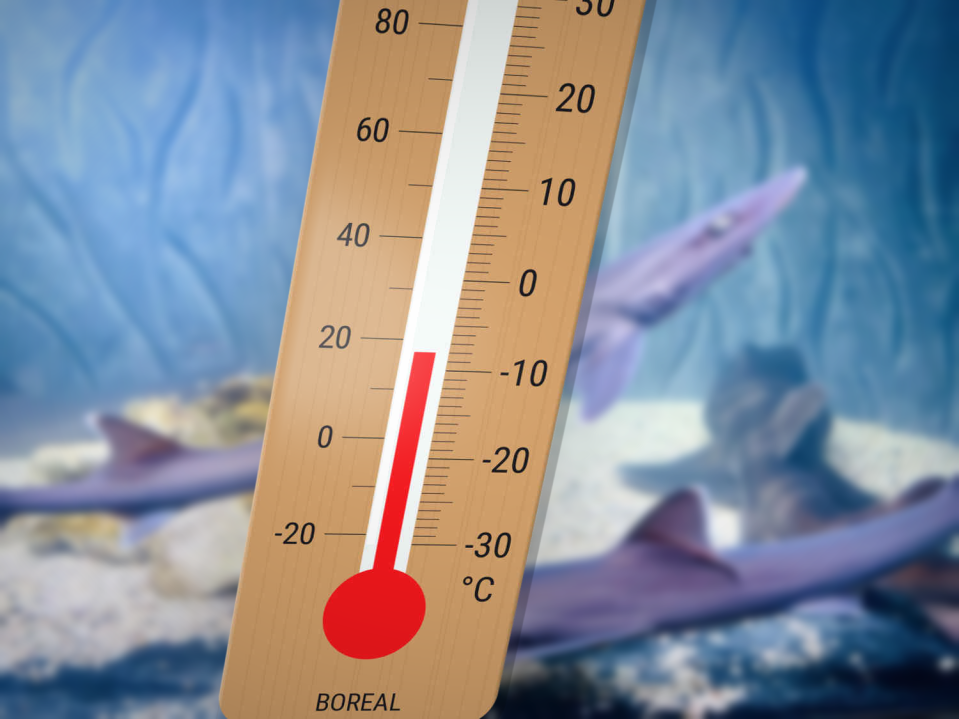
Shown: -8
